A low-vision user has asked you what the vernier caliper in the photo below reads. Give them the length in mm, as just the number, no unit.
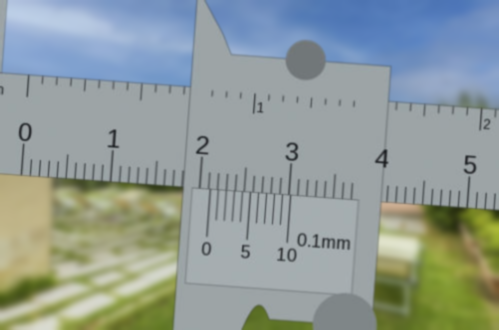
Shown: 21.2
